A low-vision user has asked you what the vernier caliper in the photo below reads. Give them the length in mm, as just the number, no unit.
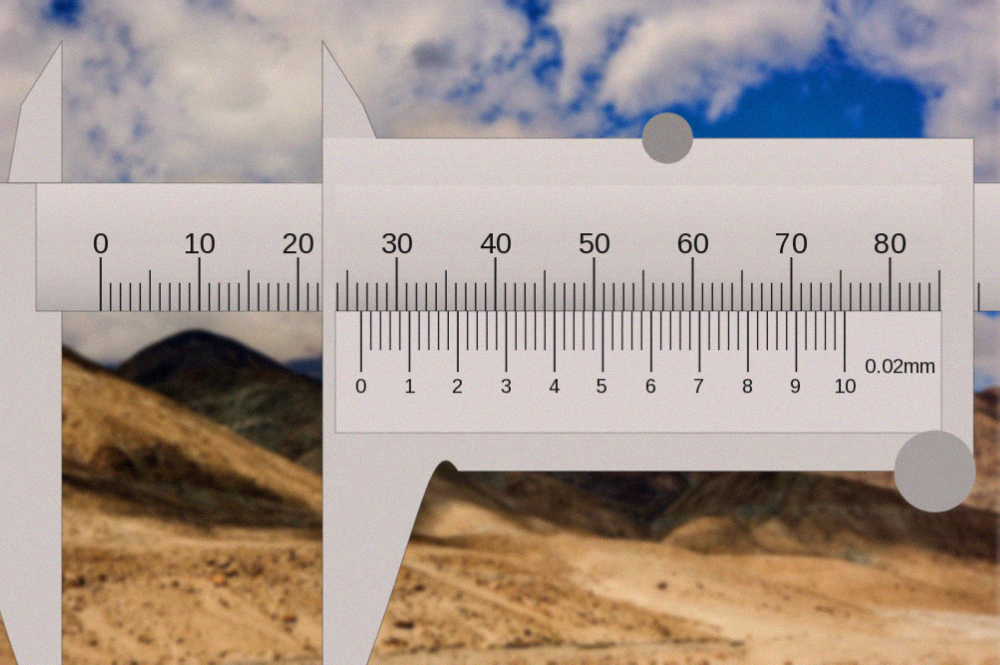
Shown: 26.4
